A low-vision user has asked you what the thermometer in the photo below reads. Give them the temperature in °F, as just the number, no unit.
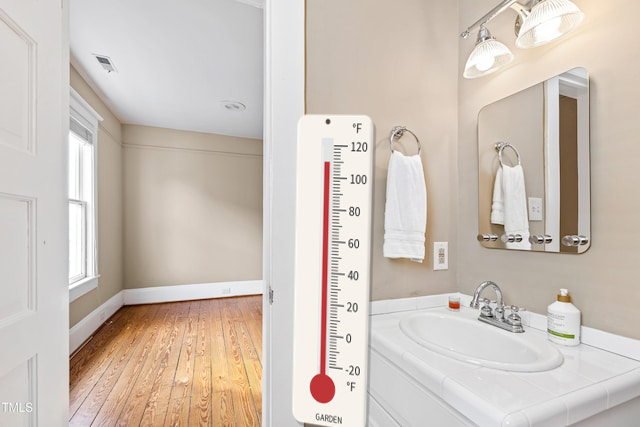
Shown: 110
